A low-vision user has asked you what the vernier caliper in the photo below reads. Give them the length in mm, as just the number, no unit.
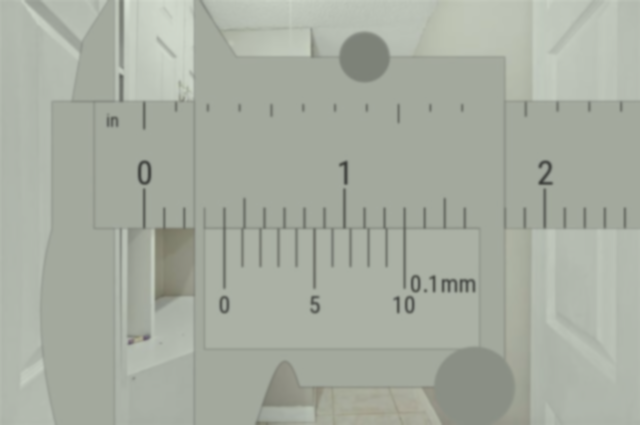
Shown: 4.0
